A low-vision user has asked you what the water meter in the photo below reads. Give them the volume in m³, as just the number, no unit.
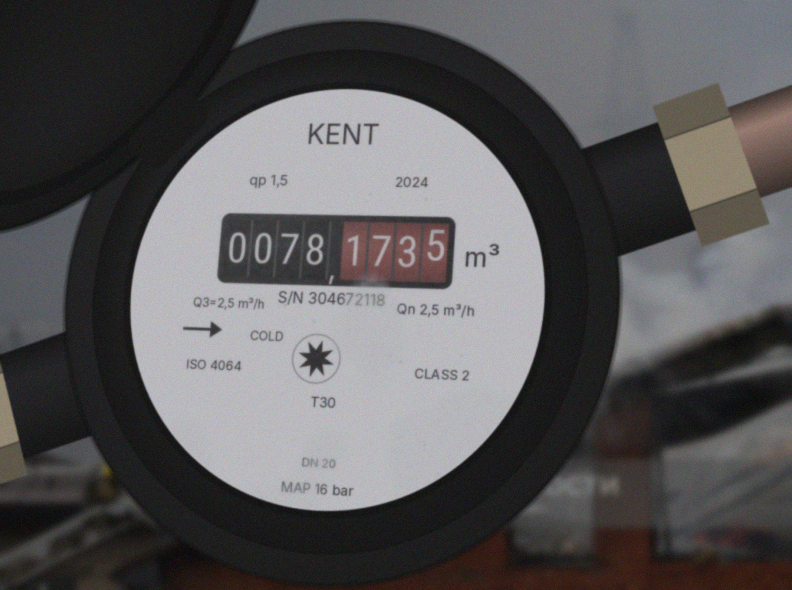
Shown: 78.1735
